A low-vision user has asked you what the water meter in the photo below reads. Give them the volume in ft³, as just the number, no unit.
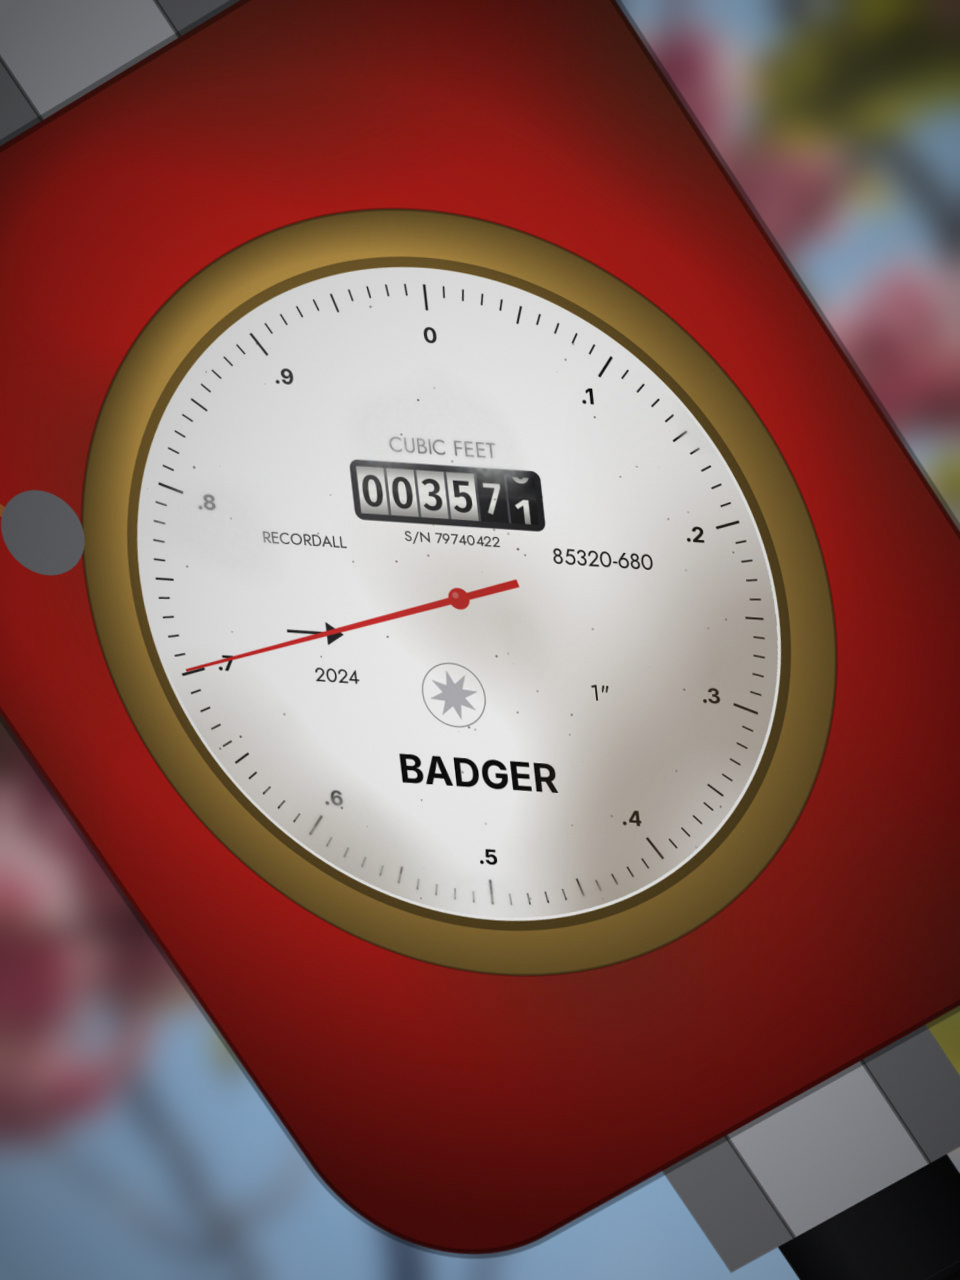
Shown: 3570.70
